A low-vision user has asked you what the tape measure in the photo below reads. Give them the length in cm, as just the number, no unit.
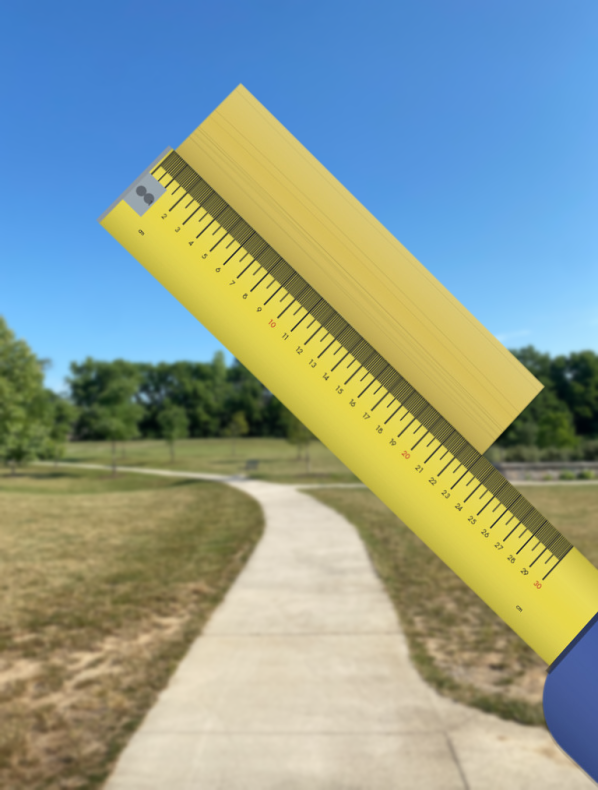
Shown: 23
